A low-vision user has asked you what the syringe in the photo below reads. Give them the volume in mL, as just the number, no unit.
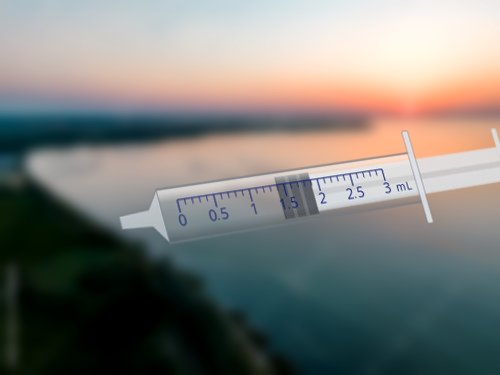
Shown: 1.4
